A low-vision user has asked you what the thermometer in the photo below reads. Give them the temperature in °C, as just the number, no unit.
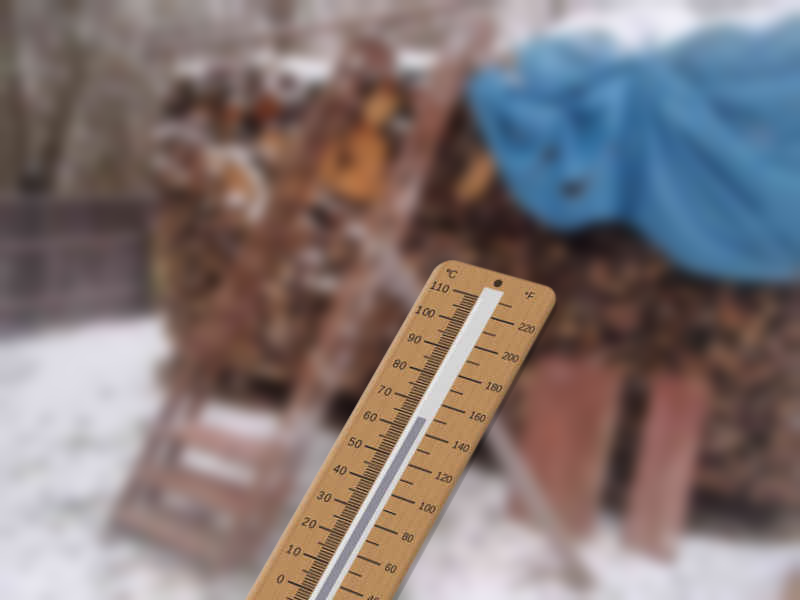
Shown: 65
